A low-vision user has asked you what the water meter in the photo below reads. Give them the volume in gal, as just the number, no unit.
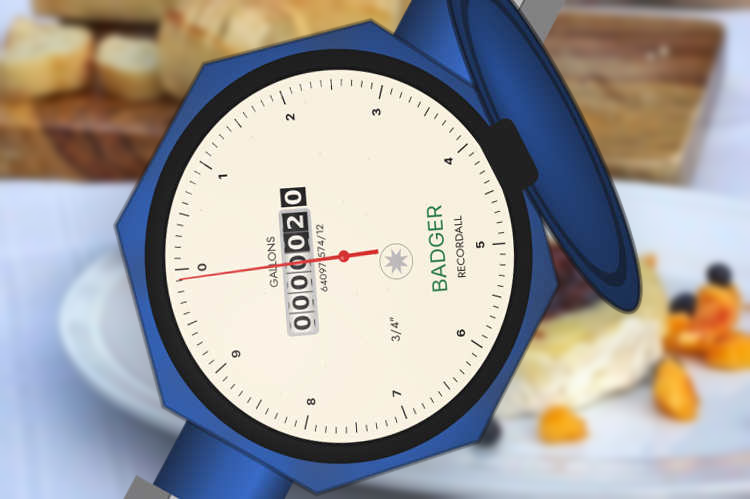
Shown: 19.9
